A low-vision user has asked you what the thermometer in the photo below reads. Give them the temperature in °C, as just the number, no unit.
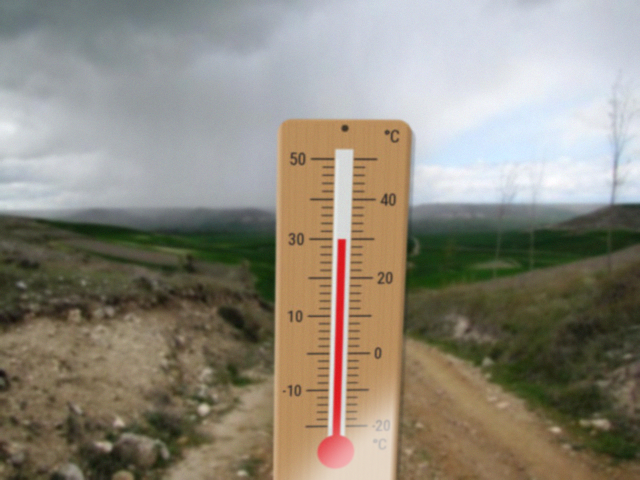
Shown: 30
